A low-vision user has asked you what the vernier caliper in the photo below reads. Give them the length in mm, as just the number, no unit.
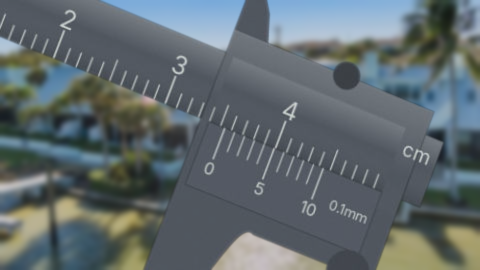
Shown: 35.4
